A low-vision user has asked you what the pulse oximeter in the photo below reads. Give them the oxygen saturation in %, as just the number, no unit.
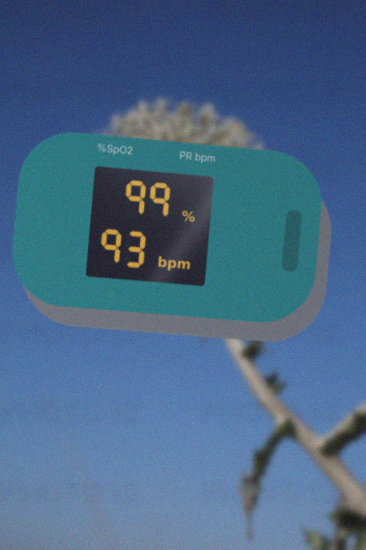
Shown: 99
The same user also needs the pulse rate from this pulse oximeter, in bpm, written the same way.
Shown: 93
